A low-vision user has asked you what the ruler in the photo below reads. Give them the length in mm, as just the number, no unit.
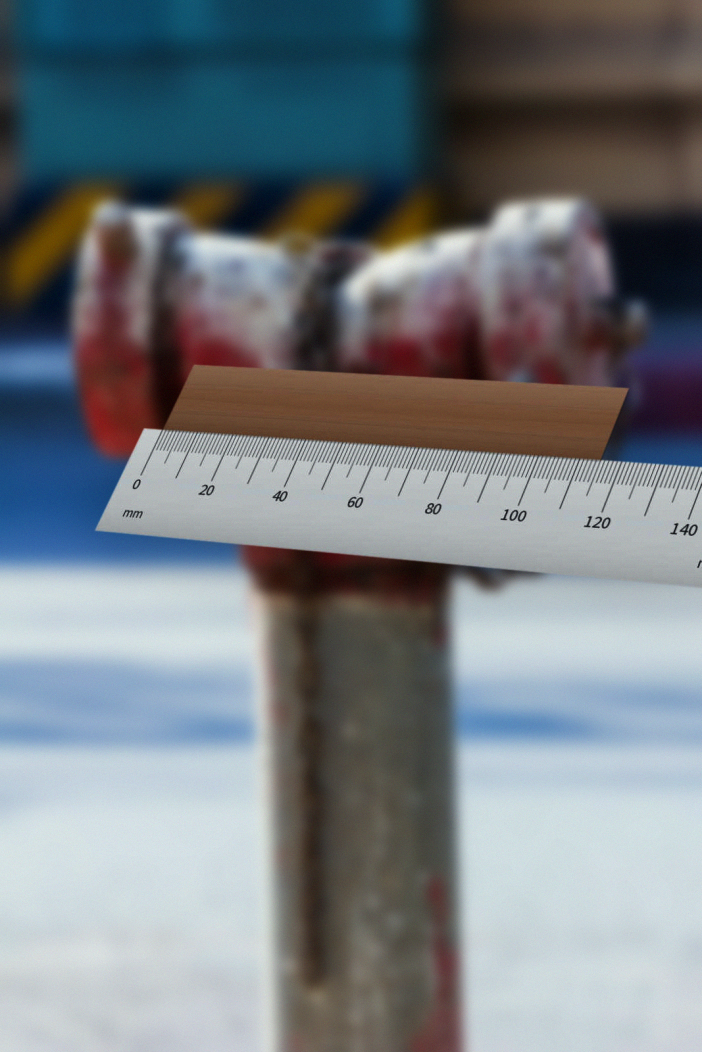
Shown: 115
